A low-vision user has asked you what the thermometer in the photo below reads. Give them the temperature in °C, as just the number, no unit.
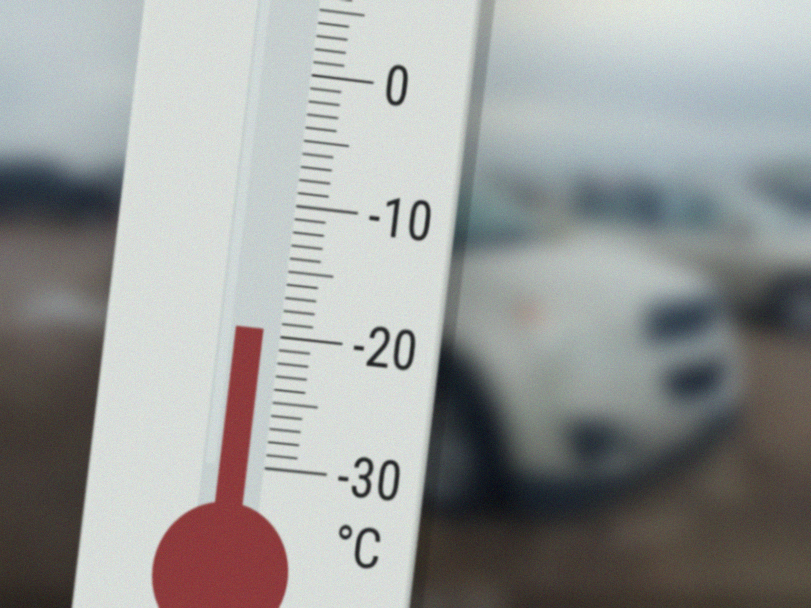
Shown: -19.5
